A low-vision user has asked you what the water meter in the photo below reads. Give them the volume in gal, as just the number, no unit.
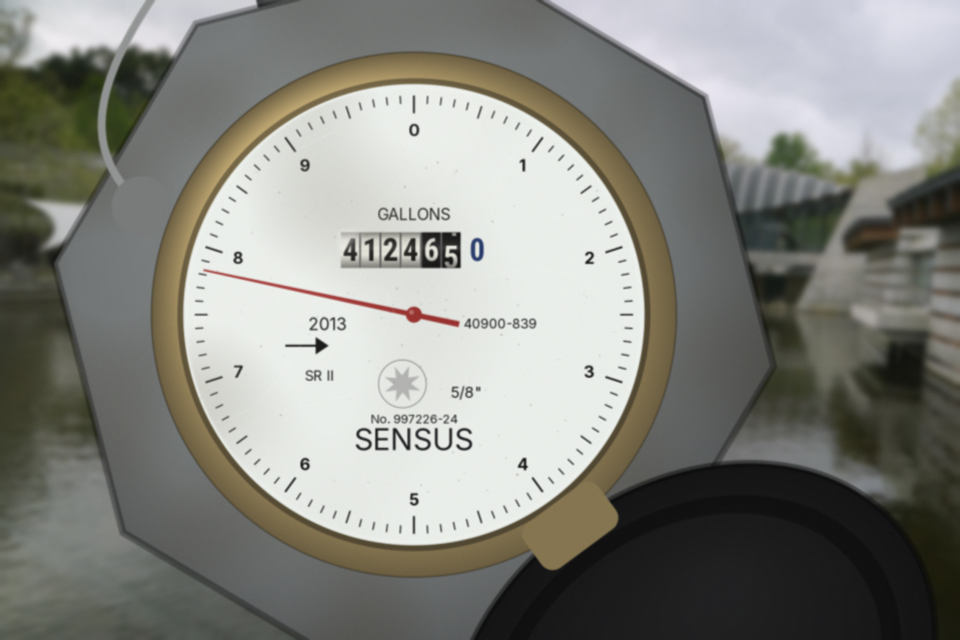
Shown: 4124647.8
